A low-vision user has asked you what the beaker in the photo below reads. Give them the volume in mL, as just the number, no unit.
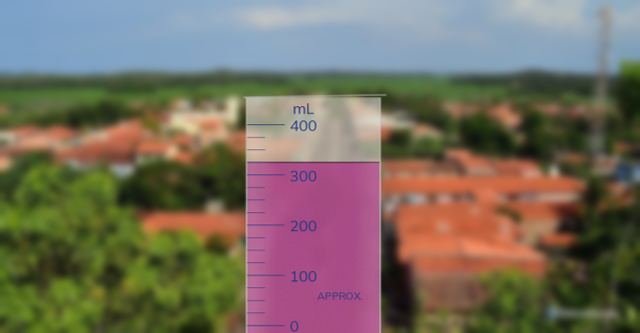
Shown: 325
